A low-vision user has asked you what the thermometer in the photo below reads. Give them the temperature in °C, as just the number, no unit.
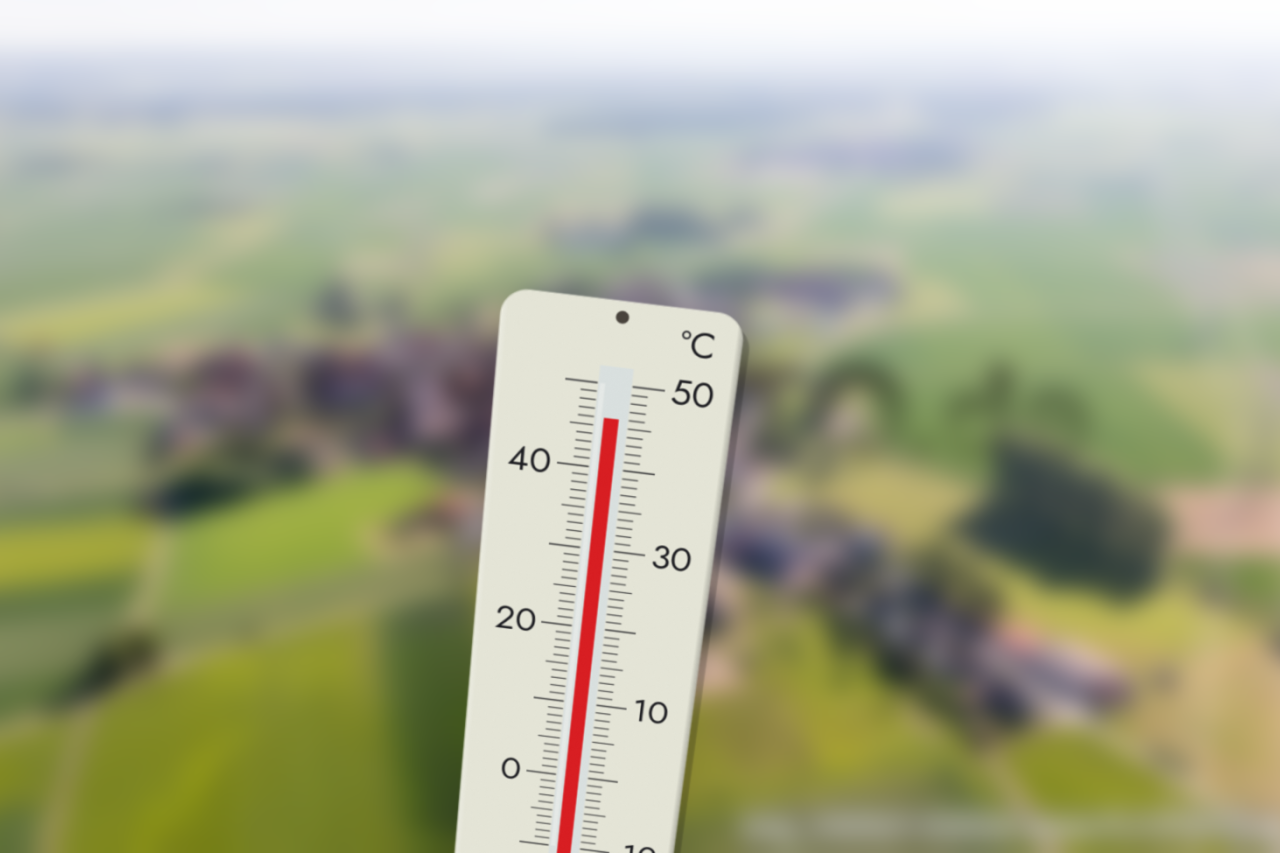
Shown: 46
